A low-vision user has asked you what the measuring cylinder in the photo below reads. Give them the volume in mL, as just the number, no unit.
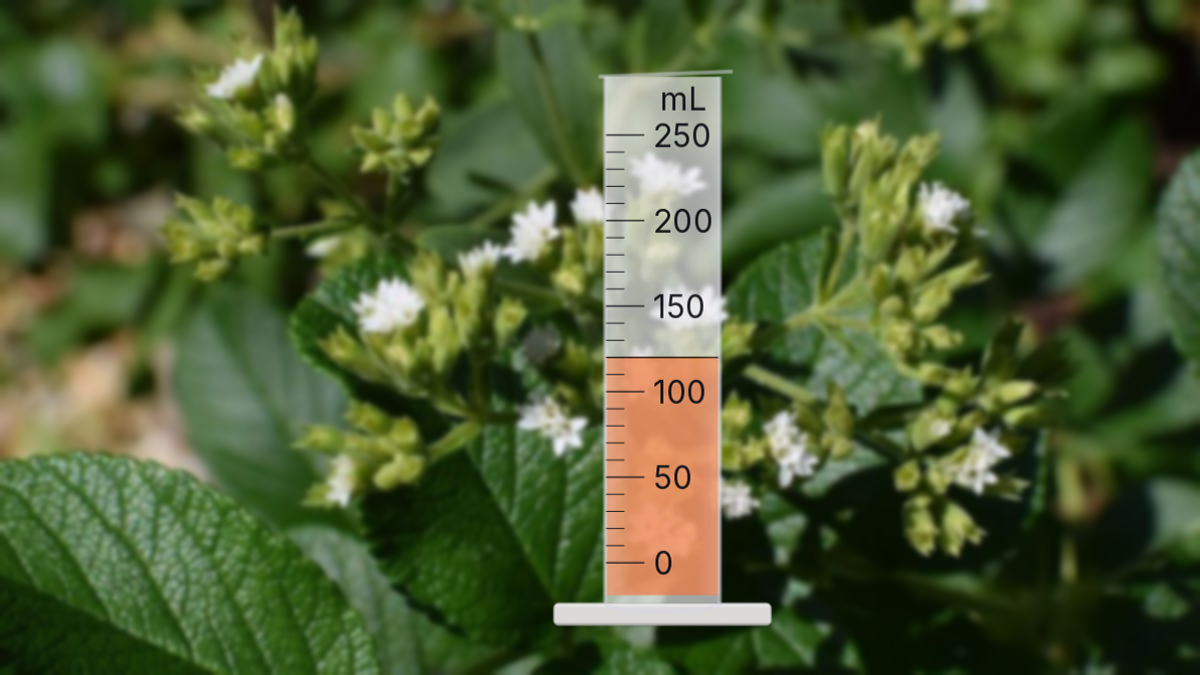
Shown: 120
